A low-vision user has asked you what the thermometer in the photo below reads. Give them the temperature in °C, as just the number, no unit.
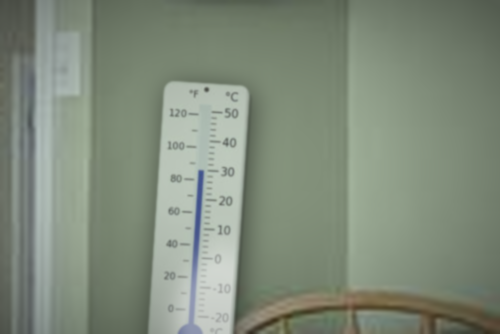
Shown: 30
